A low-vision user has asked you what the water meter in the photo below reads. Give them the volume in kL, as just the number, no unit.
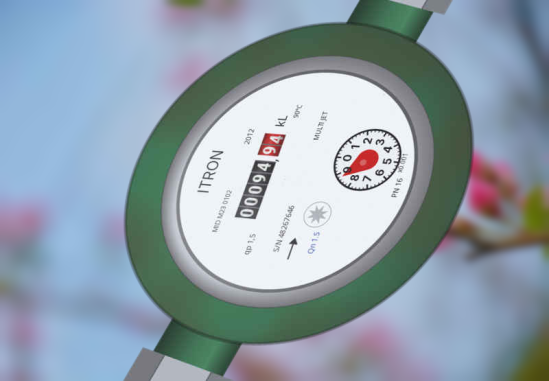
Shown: 94.938
